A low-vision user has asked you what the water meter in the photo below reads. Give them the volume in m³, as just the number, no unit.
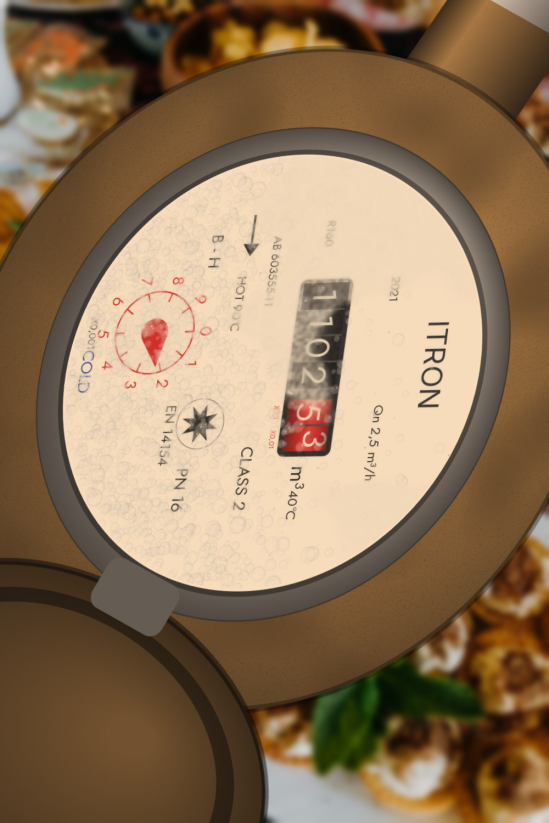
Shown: 1102.532
